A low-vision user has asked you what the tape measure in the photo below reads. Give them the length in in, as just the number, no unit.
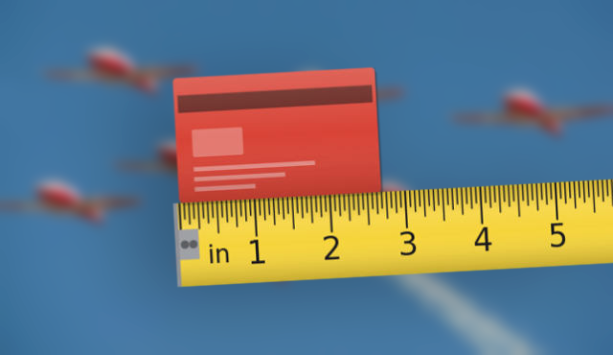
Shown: 2.6875
